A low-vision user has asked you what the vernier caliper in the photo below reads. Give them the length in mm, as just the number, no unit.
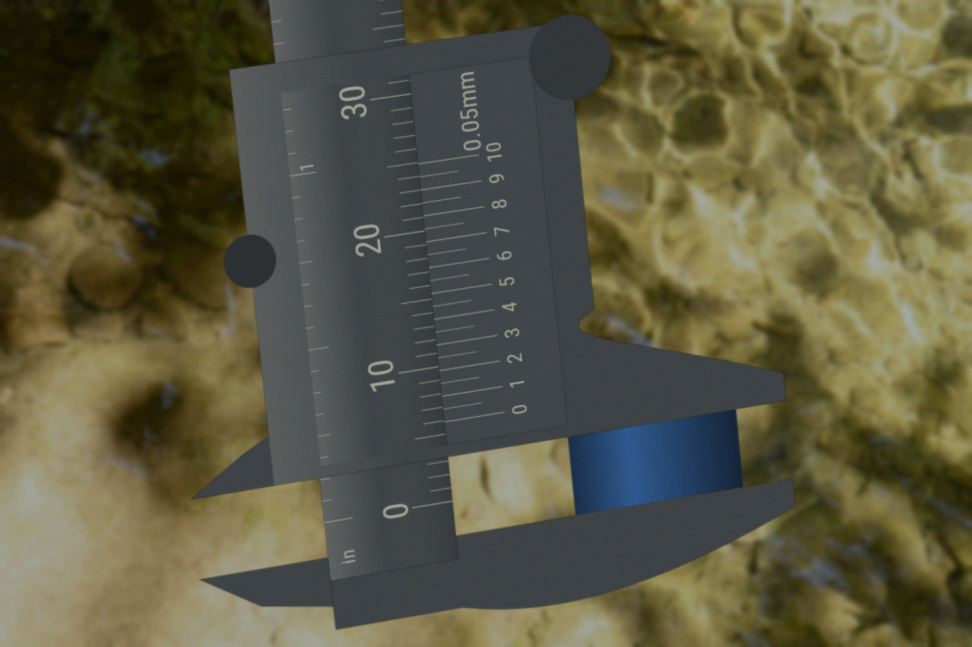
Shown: 5.9
